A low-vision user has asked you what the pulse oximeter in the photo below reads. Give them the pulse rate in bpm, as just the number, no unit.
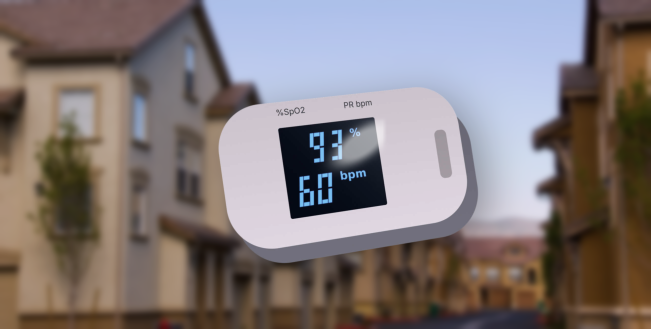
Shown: 60
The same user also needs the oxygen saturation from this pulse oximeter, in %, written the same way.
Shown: 93
